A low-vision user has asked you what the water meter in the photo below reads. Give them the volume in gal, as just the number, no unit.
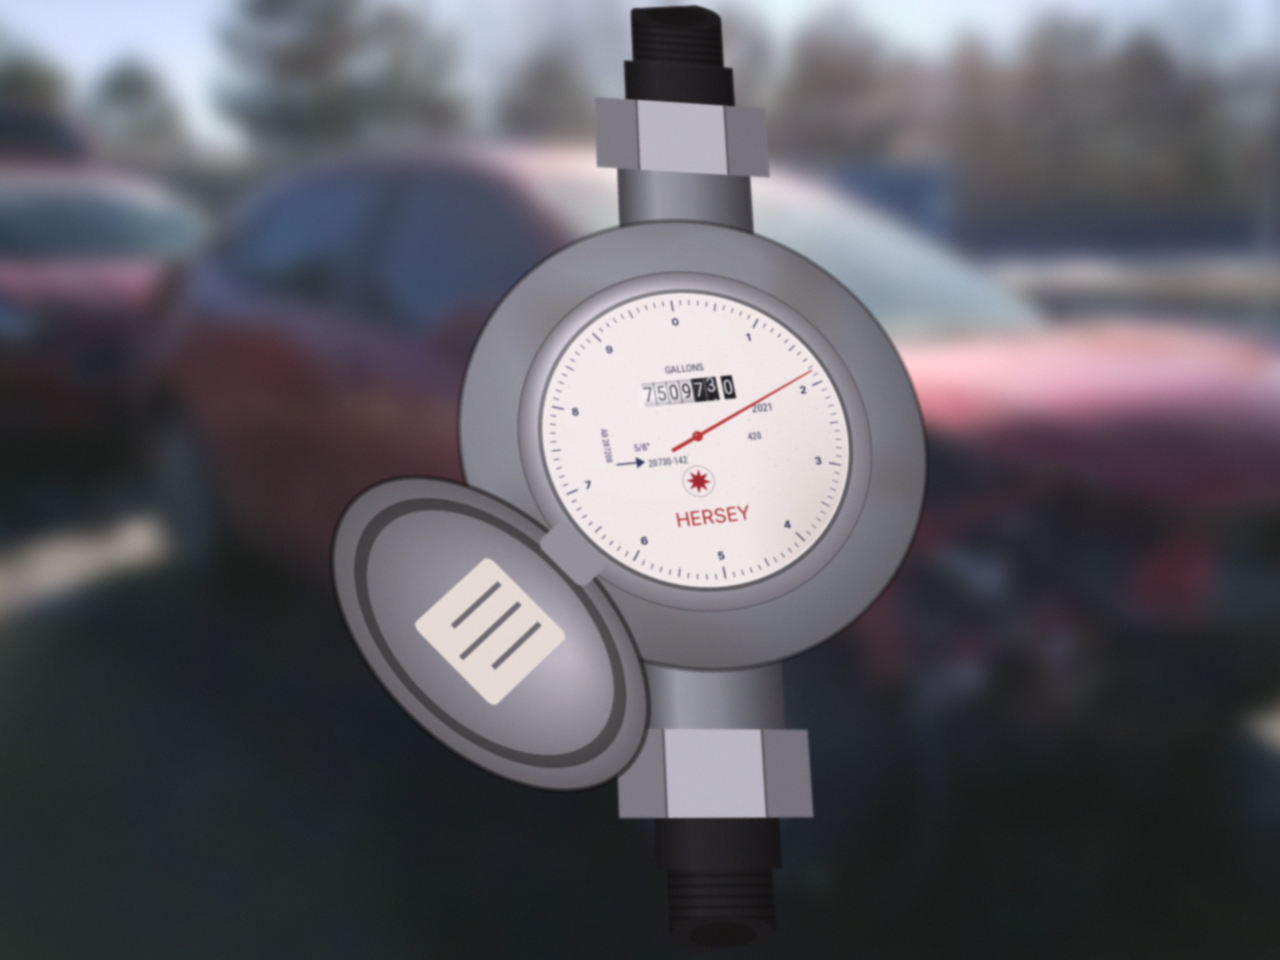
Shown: 7509731.8
